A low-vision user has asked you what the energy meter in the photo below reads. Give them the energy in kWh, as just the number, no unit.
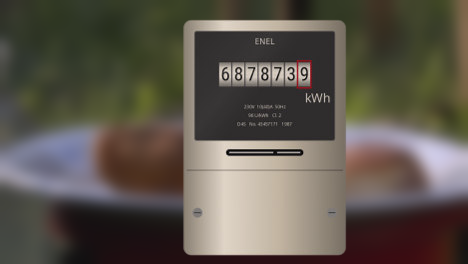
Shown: 687873.9
